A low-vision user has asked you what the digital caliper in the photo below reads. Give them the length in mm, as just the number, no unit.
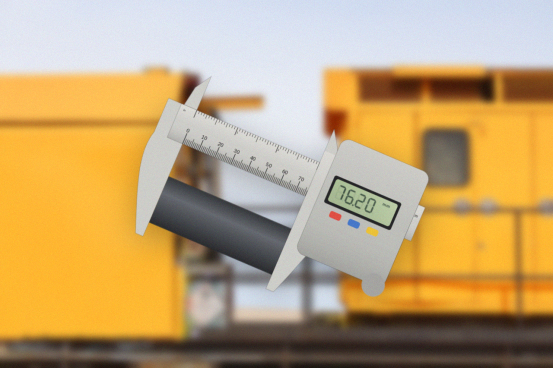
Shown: 76.20
